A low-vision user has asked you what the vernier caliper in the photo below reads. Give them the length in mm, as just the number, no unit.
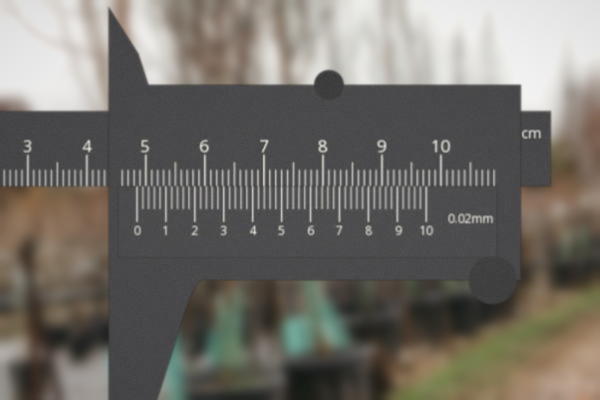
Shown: 48.5
